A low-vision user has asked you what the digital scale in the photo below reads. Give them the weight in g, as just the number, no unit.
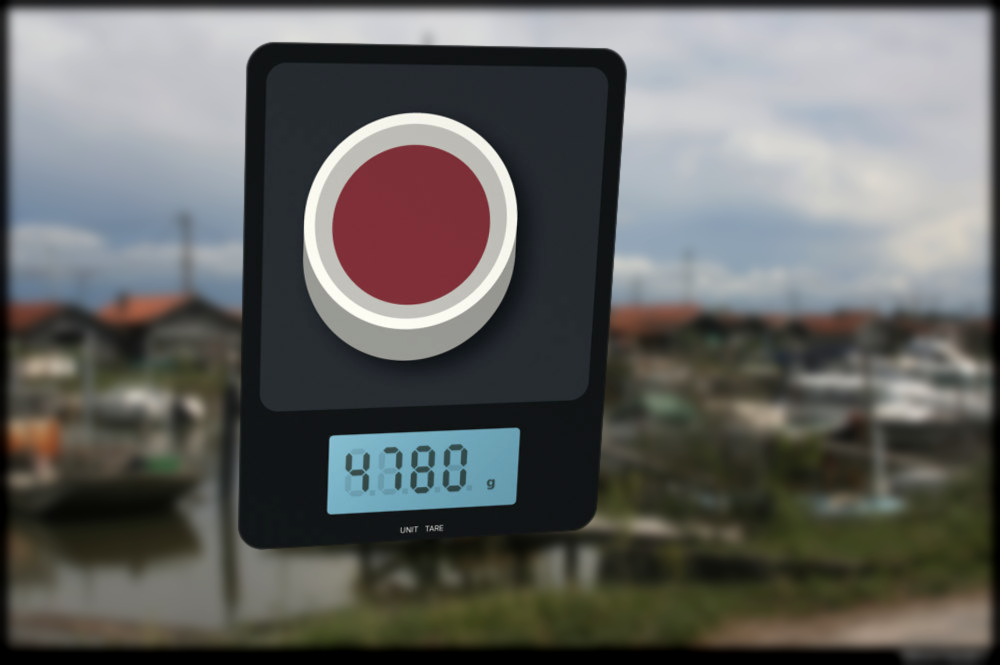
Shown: 4780
